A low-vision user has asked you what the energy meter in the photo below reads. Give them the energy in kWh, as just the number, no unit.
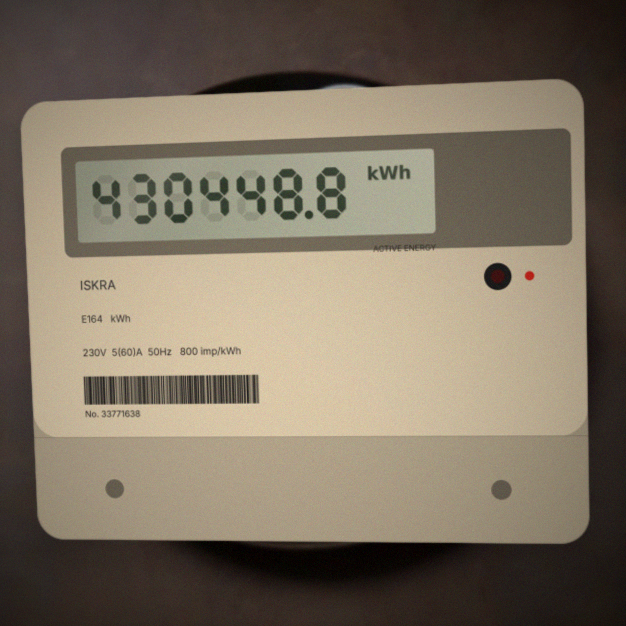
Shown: 430448.8
